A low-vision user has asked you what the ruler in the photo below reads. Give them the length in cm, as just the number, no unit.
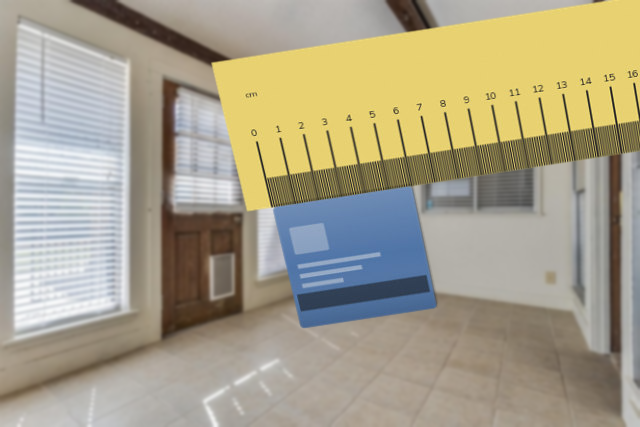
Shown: 6
